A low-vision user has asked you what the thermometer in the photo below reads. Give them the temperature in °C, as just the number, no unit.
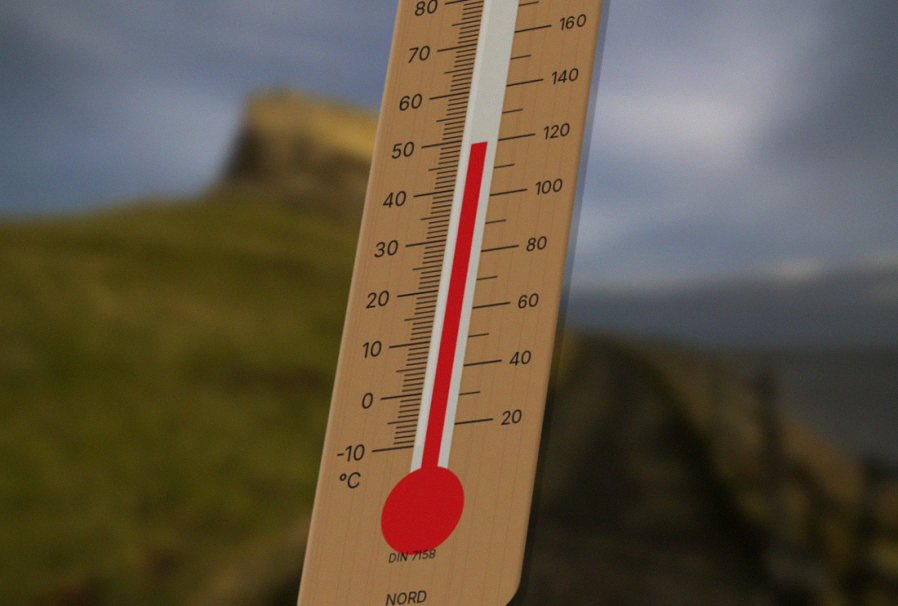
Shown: 49
